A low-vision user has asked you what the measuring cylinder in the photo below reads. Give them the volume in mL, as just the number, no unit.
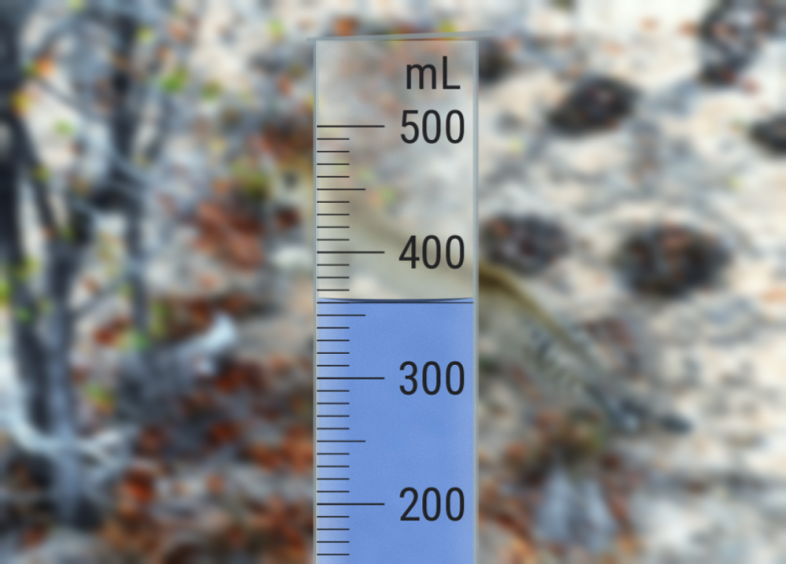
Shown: 360
